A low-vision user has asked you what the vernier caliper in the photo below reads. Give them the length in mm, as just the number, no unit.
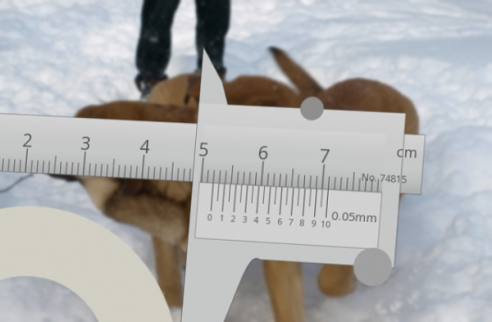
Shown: 52.0
